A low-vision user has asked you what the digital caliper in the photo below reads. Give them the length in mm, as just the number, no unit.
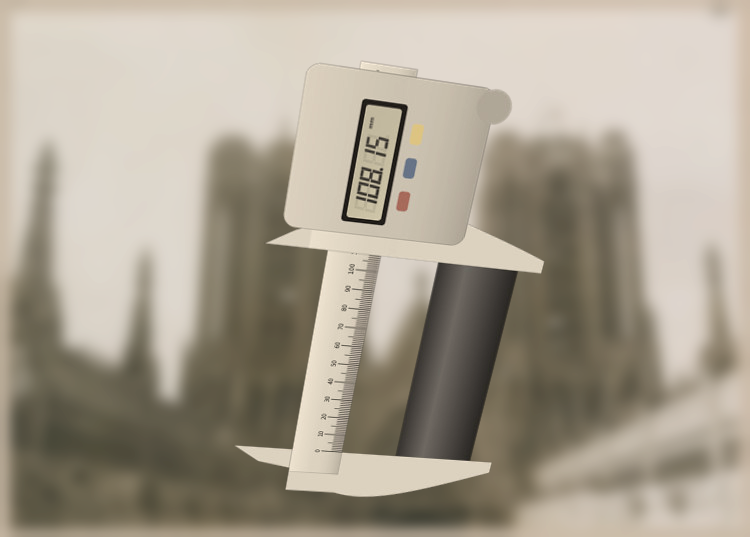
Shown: 108.15
